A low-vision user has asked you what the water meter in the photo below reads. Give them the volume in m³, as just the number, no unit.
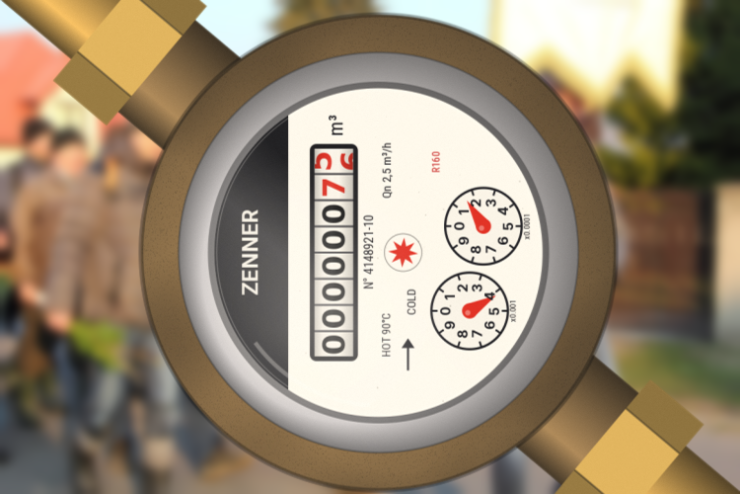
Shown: 0.7541
